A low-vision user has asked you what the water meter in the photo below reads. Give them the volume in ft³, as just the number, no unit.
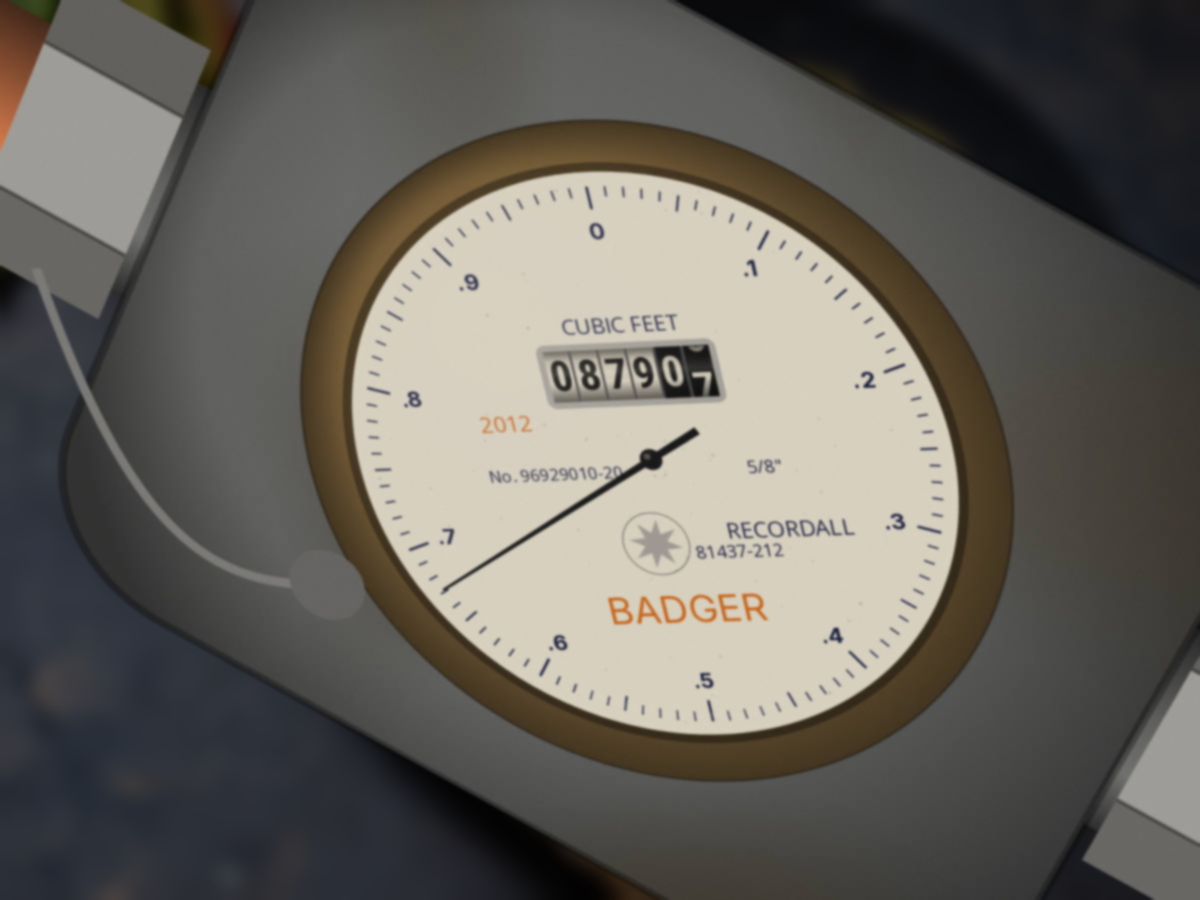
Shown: 87906.67
